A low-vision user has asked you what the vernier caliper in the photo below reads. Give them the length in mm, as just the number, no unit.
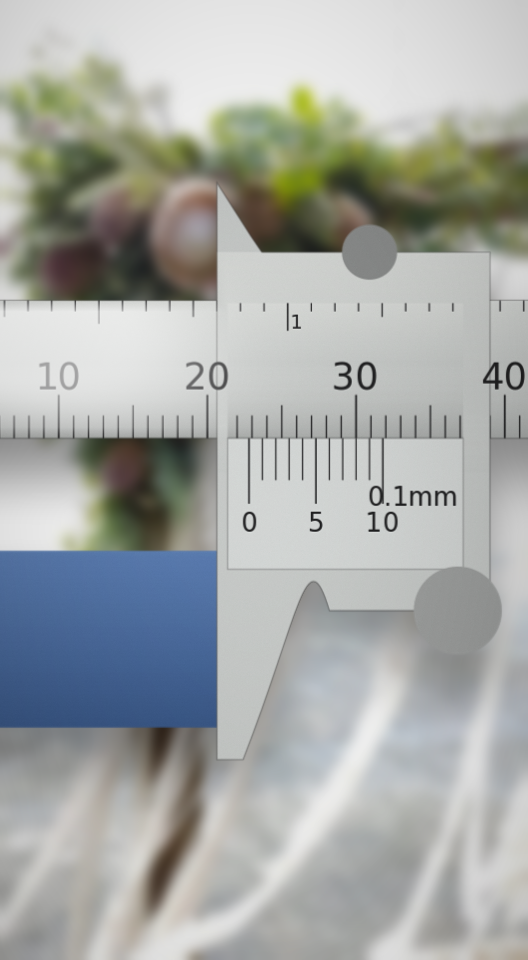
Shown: 22.8
